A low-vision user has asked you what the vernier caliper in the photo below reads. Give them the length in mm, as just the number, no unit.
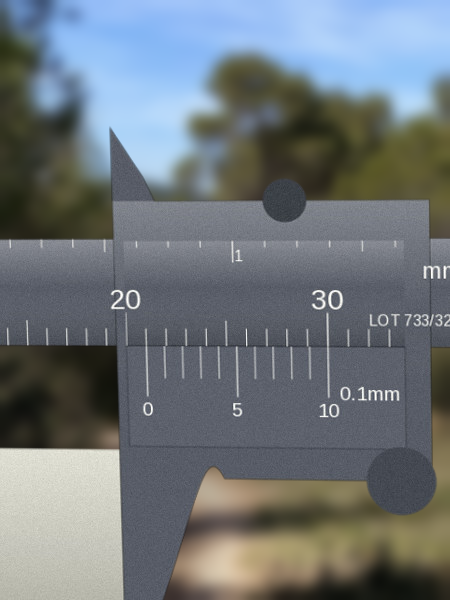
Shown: 21.0
